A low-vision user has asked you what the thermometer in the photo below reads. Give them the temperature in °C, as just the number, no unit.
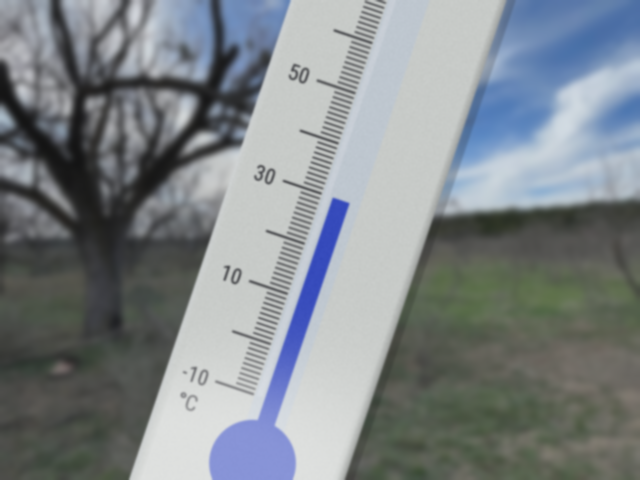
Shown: 30
